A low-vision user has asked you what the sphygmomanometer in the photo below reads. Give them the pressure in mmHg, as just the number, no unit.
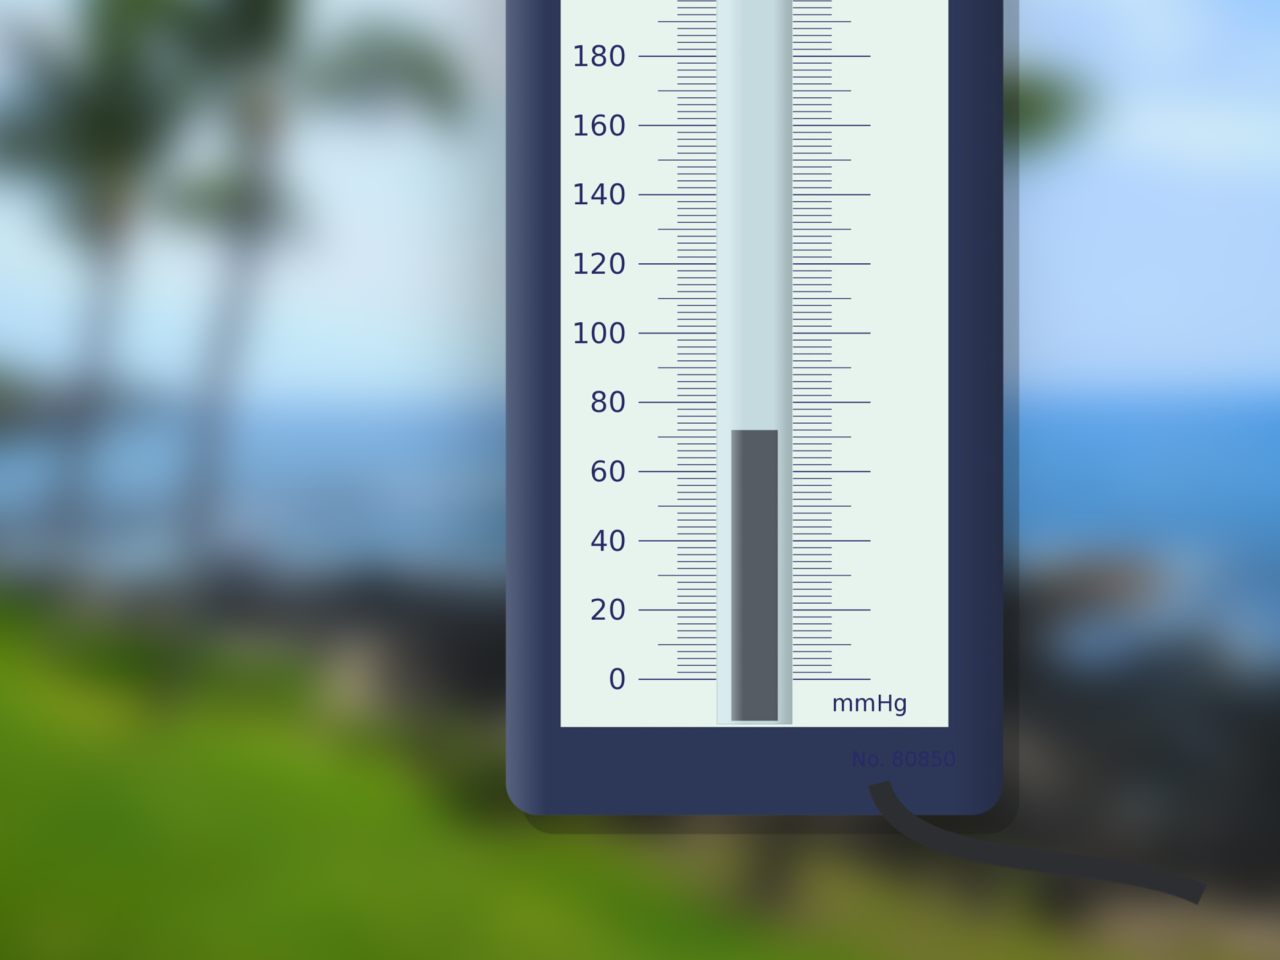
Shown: 72
